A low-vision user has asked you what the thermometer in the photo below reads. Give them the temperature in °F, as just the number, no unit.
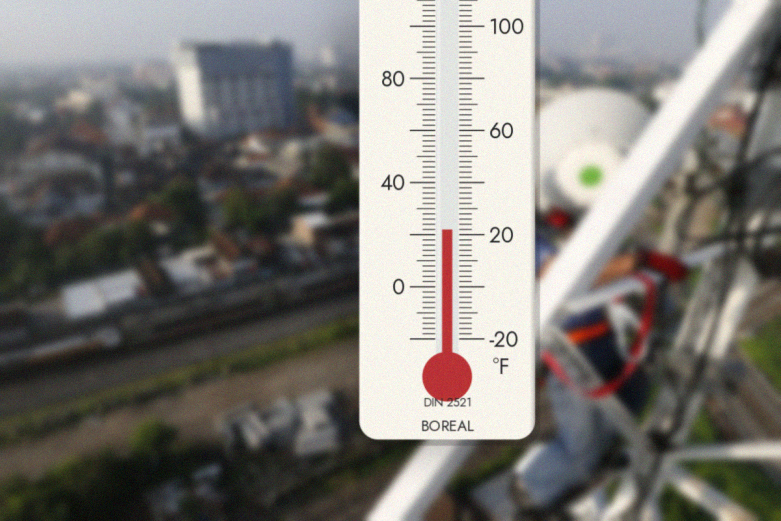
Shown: 22
